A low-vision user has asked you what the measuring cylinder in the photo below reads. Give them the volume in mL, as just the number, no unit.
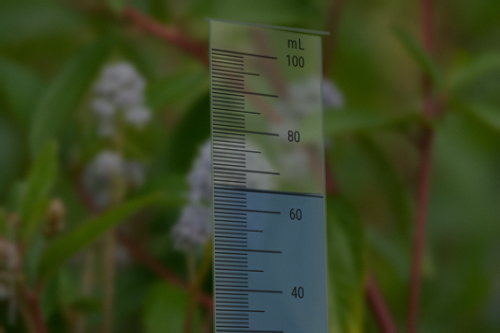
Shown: 65
